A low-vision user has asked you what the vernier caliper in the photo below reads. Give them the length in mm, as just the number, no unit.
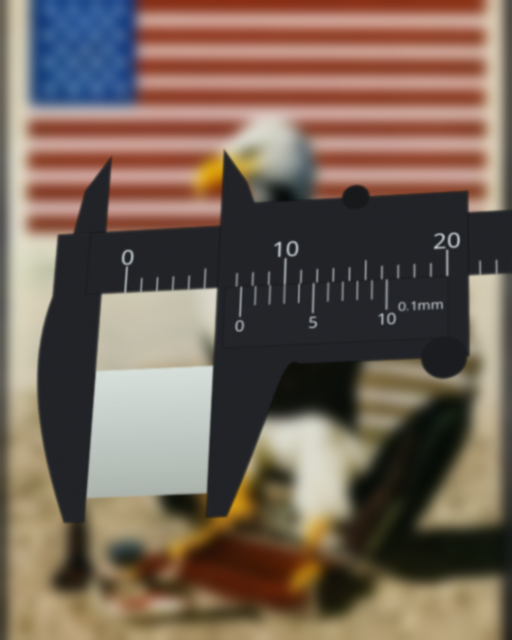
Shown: 7.3
